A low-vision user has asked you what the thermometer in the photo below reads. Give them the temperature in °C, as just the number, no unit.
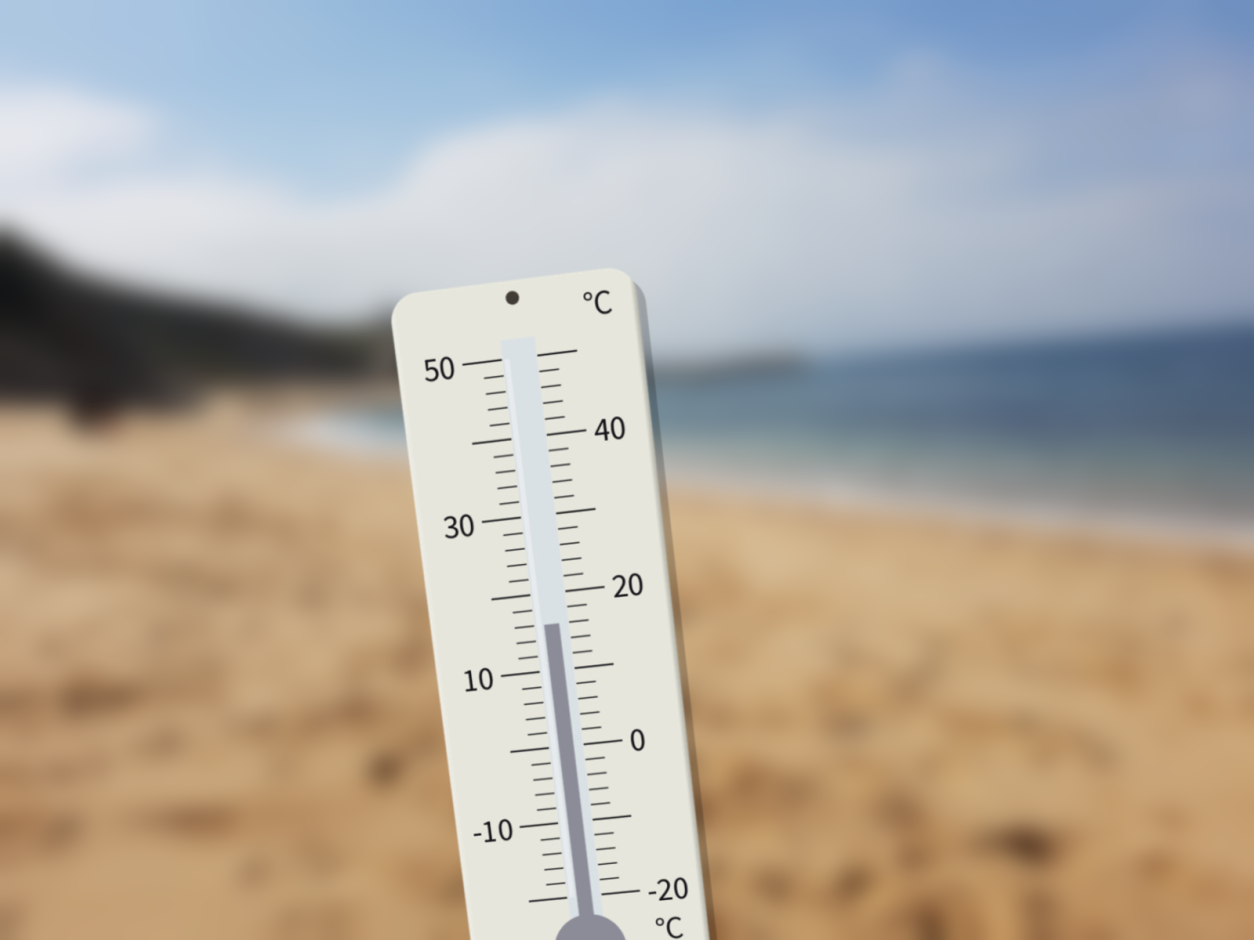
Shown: 16
